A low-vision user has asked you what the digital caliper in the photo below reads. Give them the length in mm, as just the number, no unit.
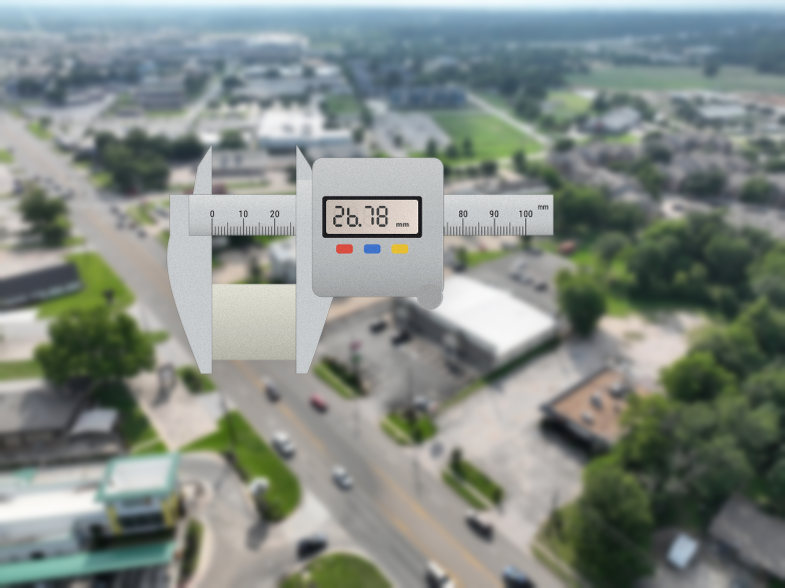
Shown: 26.78
